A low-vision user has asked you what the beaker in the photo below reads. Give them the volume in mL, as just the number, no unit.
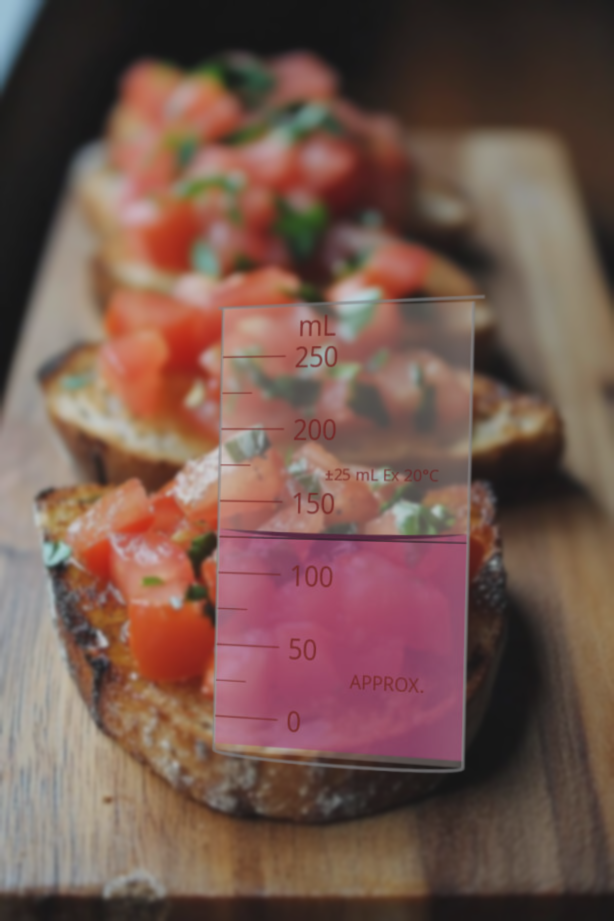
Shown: 125
